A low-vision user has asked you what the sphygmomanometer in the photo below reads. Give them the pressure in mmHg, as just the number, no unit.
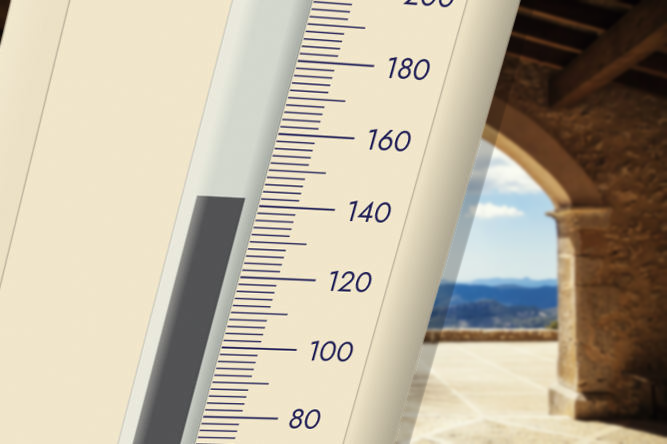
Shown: 142
